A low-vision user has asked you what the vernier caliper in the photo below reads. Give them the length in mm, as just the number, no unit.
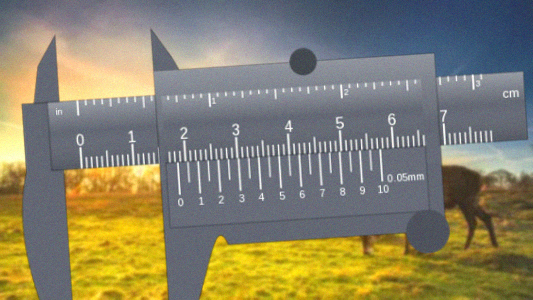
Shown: 18.5
